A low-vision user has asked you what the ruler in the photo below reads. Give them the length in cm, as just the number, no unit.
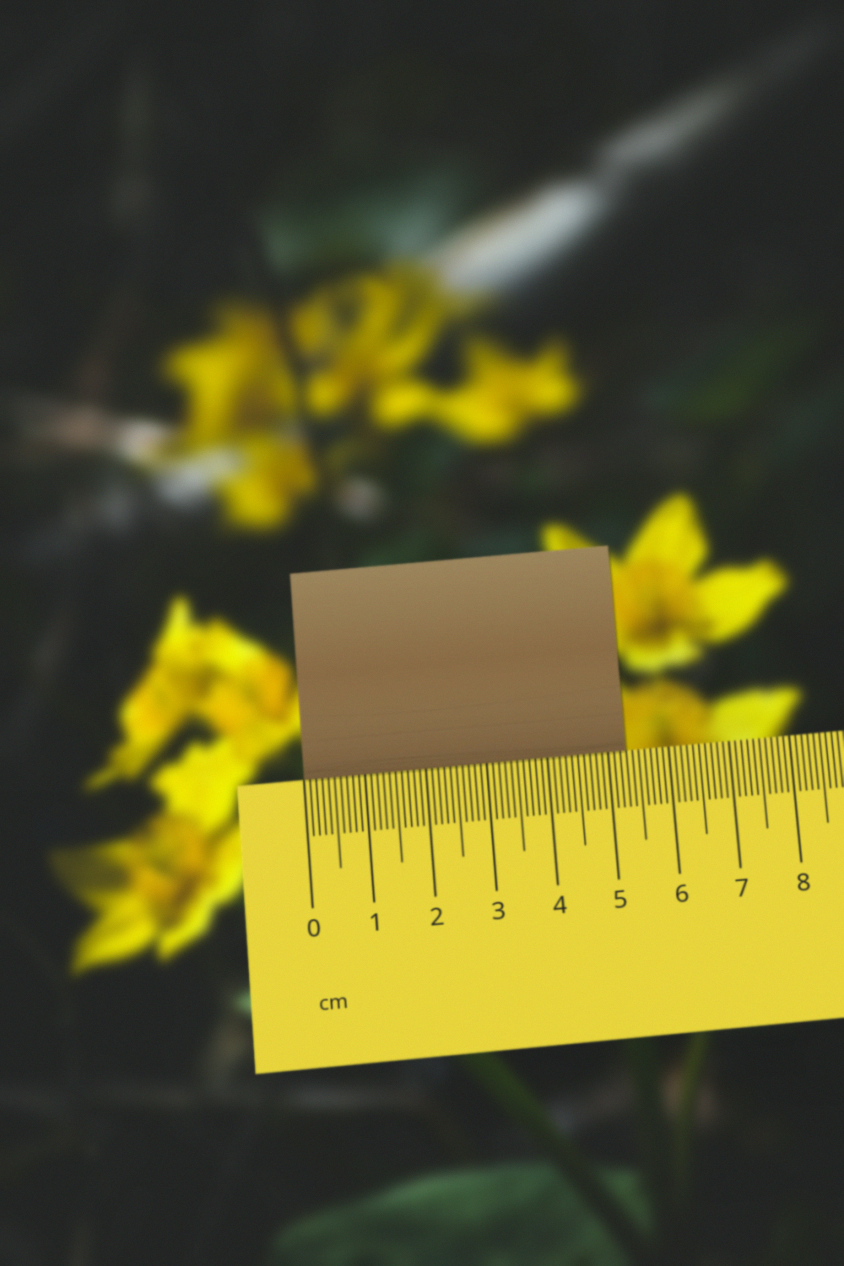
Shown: 5.3
